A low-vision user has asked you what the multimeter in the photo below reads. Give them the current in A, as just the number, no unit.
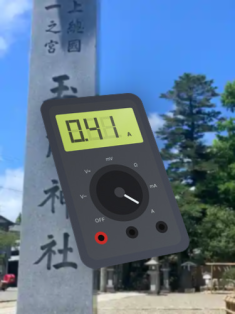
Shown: 0.41
